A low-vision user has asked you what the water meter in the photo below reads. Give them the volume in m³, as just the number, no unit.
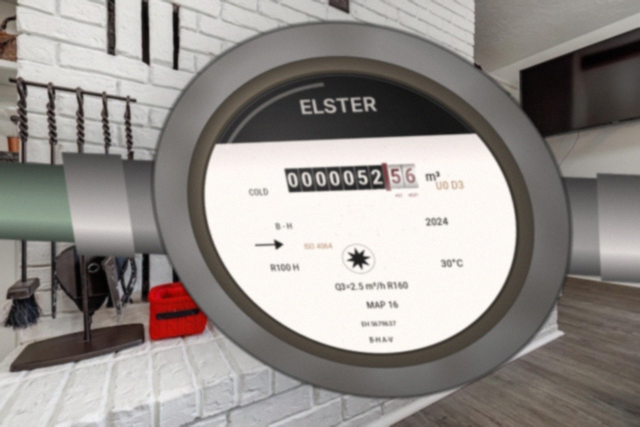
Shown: 52.56
